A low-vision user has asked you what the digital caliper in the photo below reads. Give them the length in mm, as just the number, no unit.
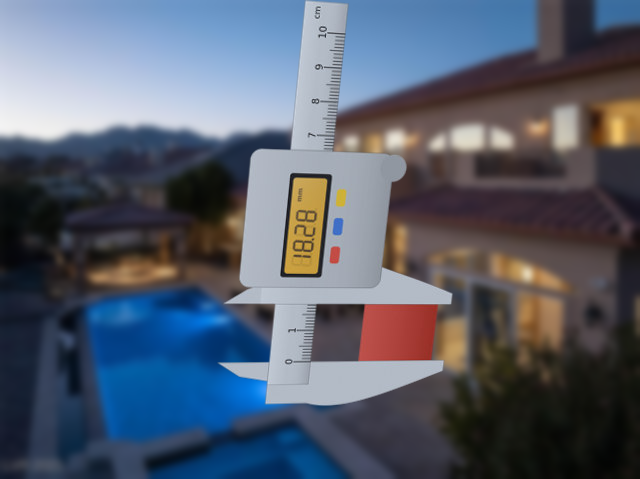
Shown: 18.28
